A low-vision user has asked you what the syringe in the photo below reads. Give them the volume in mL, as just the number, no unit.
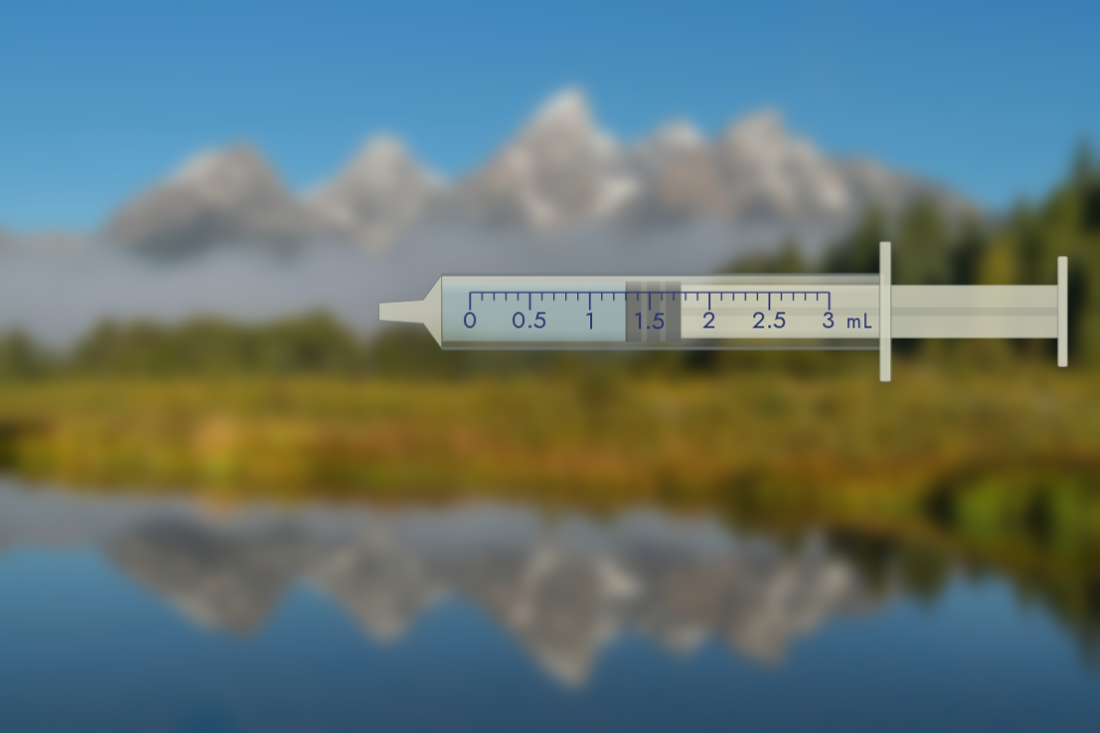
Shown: 1.3
